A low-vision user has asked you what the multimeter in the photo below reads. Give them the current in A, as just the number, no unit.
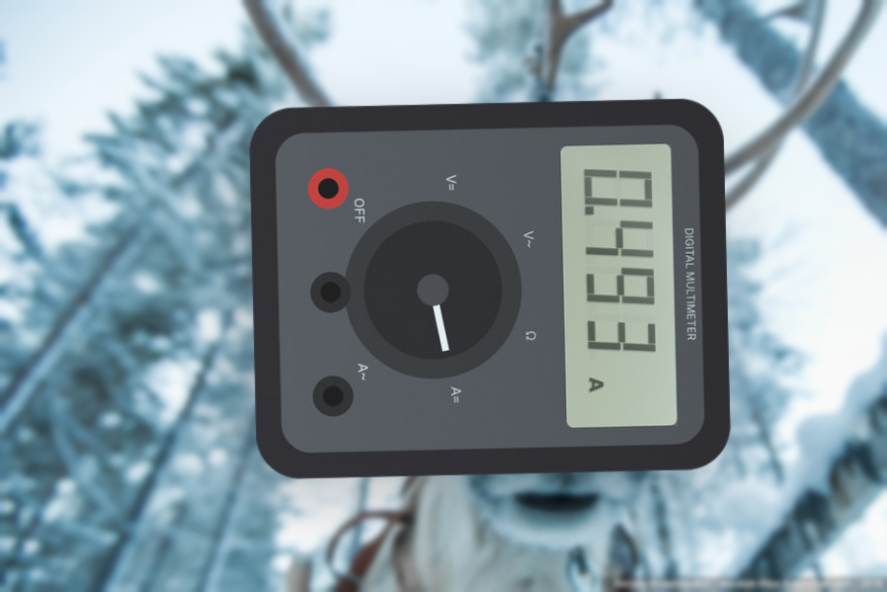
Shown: 0.493
